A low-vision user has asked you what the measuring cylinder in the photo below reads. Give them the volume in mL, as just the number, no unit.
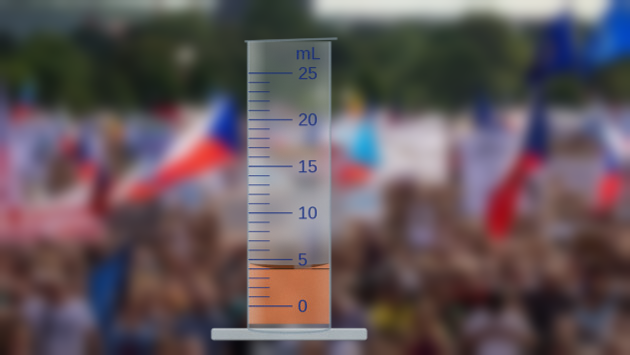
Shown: 4
